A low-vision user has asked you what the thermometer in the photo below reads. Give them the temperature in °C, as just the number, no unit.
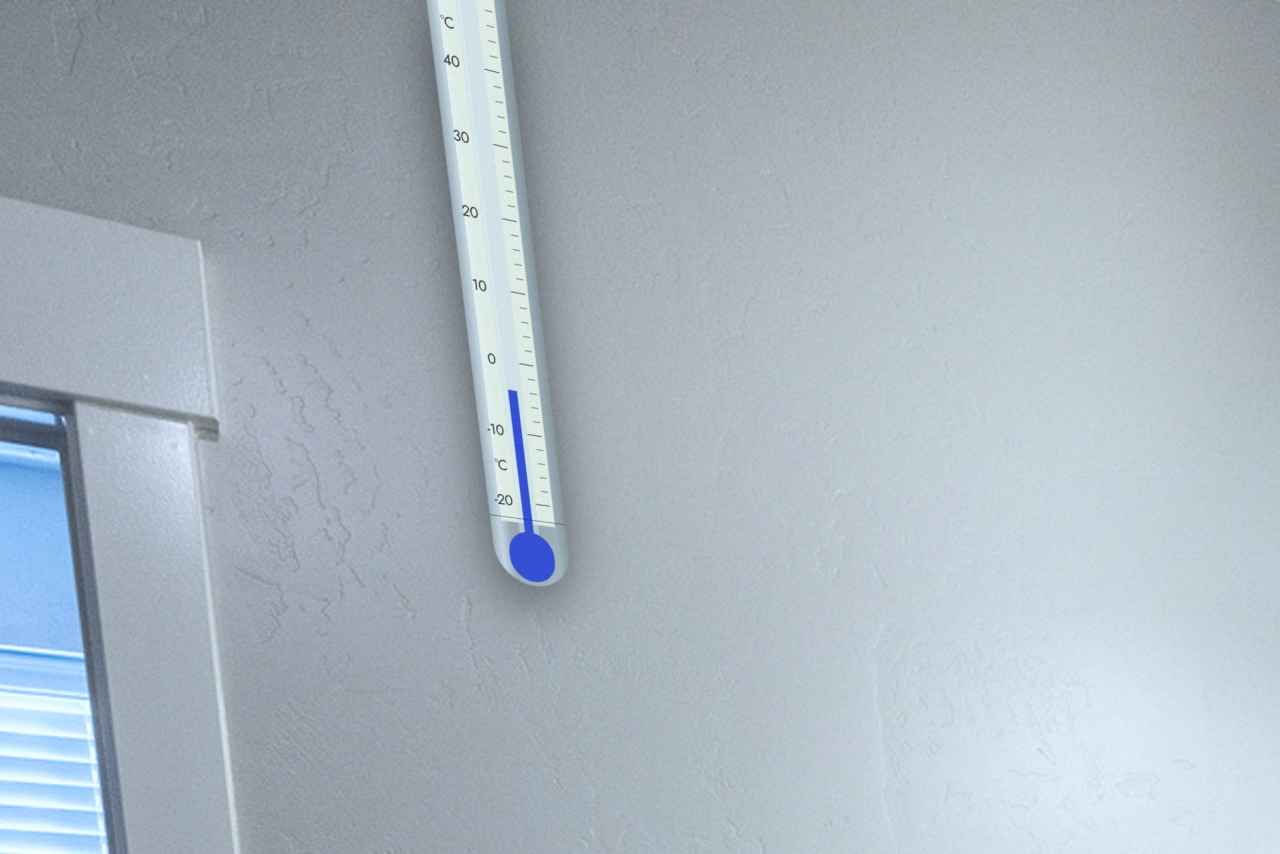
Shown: -4
